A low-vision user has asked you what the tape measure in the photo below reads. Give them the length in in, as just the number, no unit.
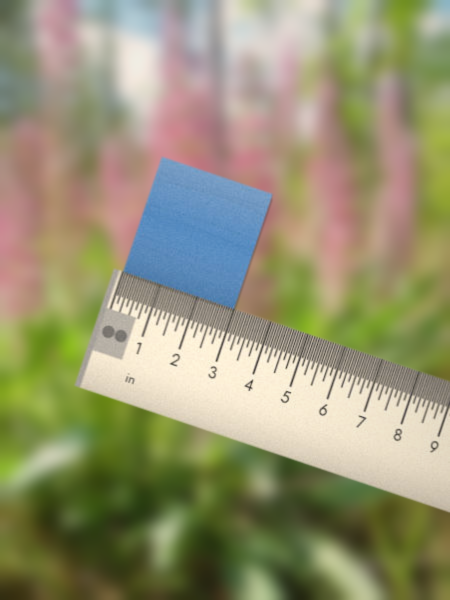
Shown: 3
